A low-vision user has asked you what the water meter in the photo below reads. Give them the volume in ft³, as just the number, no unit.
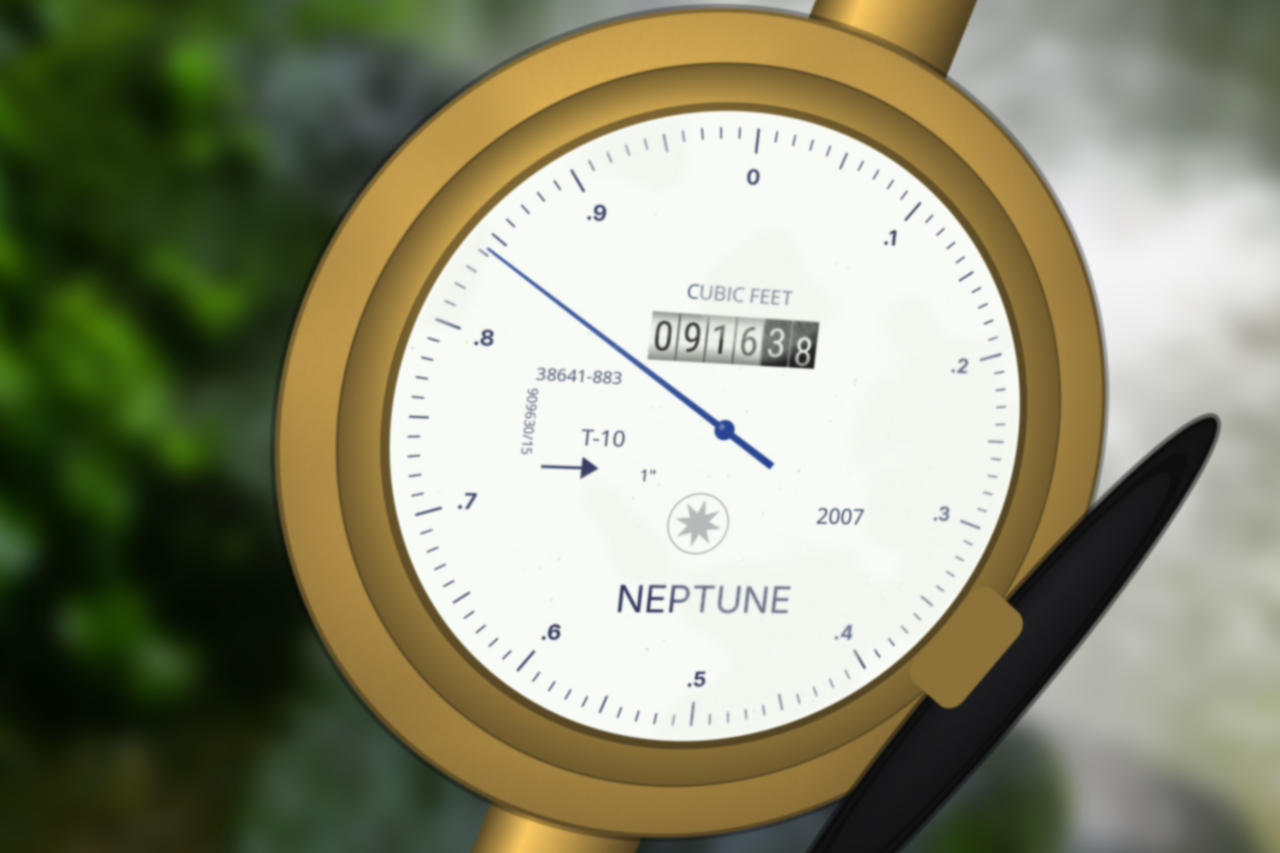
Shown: 91637.84
